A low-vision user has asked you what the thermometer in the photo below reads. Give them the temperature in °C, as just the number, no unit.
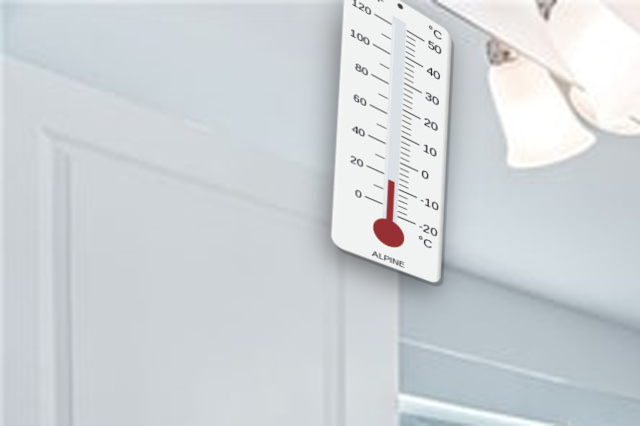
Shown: -8
